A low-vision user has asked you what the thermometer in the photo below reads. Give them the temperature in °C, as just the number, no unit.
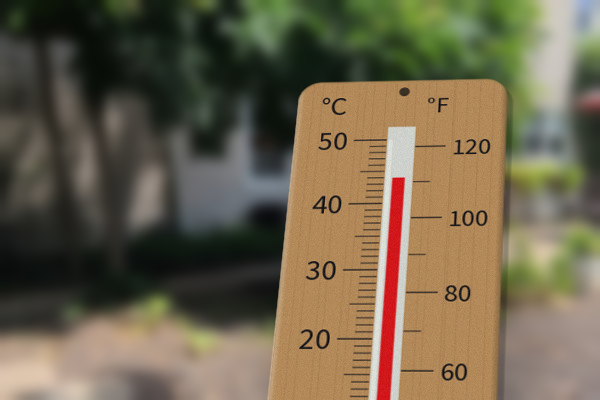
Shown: 44
